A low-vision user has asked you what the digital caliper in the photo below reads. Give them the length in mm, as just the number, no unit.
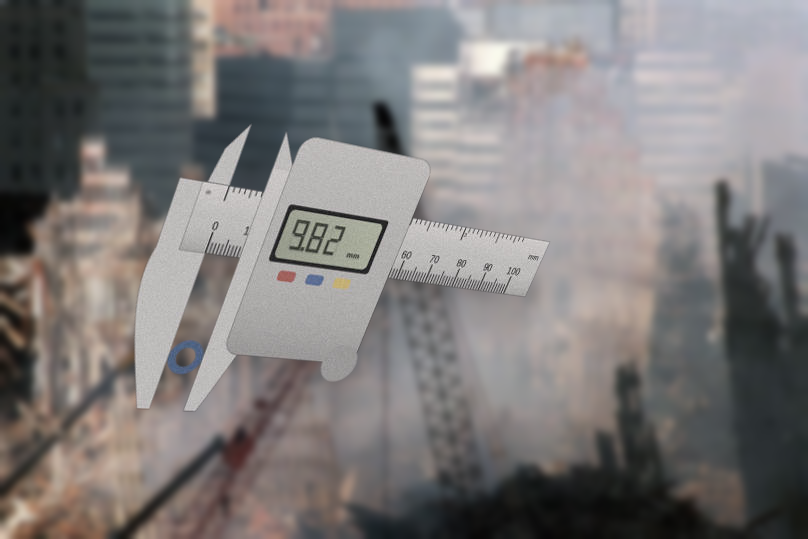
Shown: 9.82
